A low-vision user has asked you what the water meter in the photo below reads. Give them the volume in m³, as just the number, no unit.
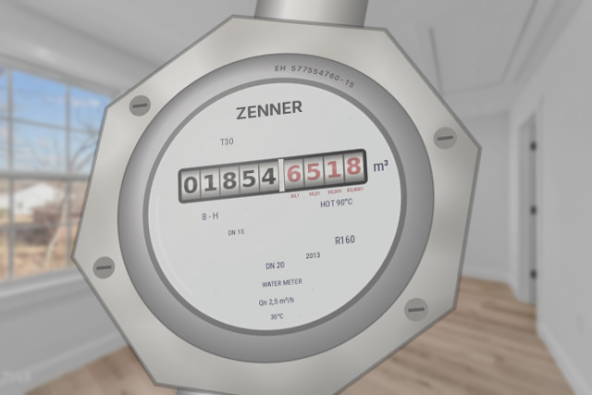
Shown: 1854.6518
